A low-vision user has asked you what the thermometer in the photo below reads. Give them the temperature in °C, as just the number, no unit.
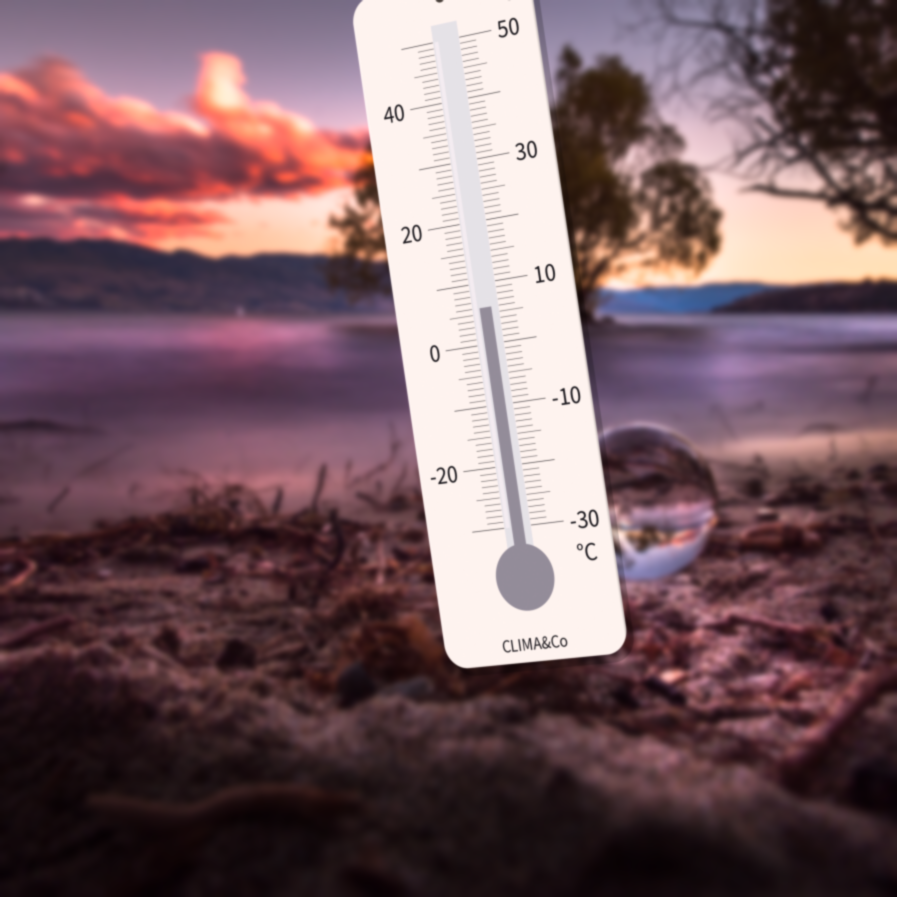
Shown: 6
